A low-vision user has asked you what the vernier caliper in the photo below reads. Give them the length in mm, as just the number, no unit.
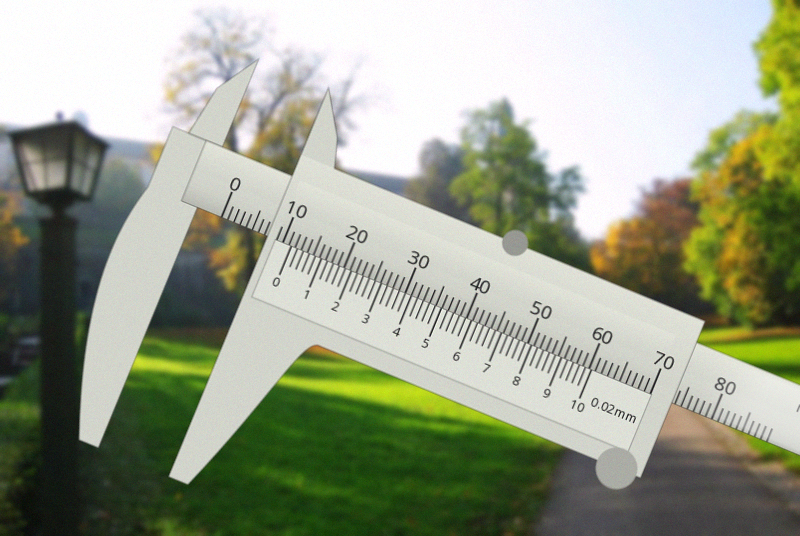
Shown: 11.4
